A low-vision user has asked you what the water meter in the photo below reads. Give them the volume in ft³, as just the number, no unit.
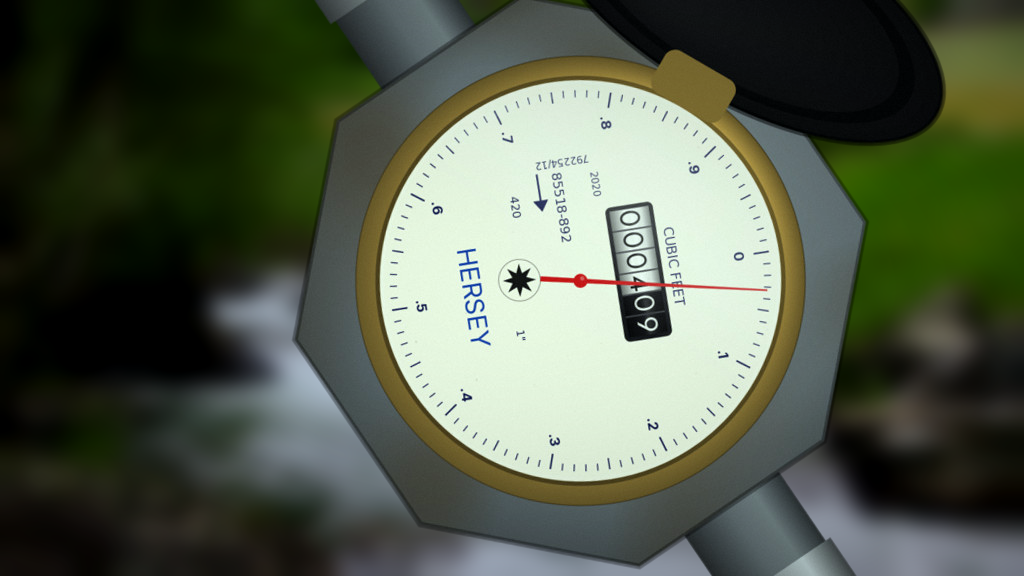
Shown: 409.03
